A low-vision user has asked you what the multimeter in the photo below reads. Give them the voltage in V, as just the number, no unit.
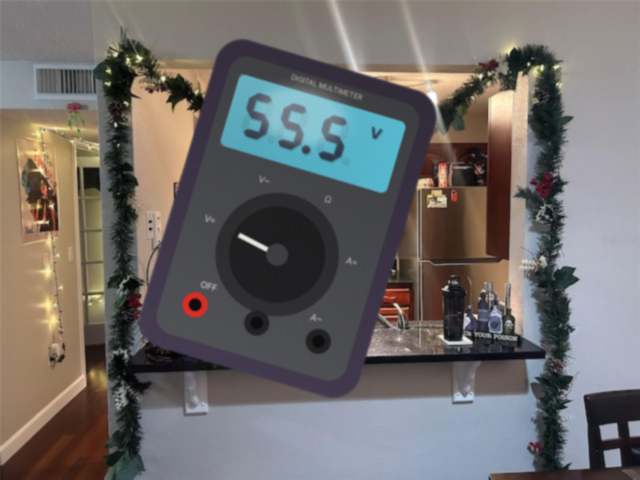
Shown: 55.5
